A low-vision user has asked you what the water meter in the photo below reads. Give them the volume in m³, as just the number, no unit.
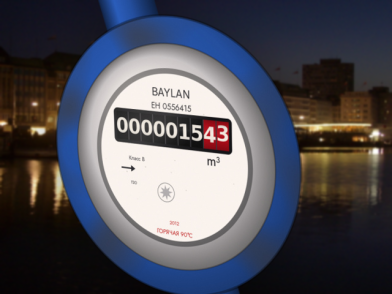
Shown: 15.43
